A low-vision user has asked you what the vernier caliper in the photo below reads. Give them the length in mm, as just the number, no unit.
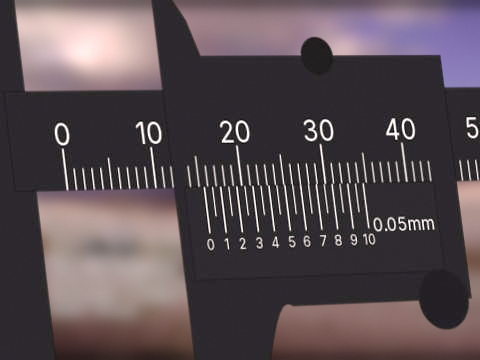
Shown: 15.6
